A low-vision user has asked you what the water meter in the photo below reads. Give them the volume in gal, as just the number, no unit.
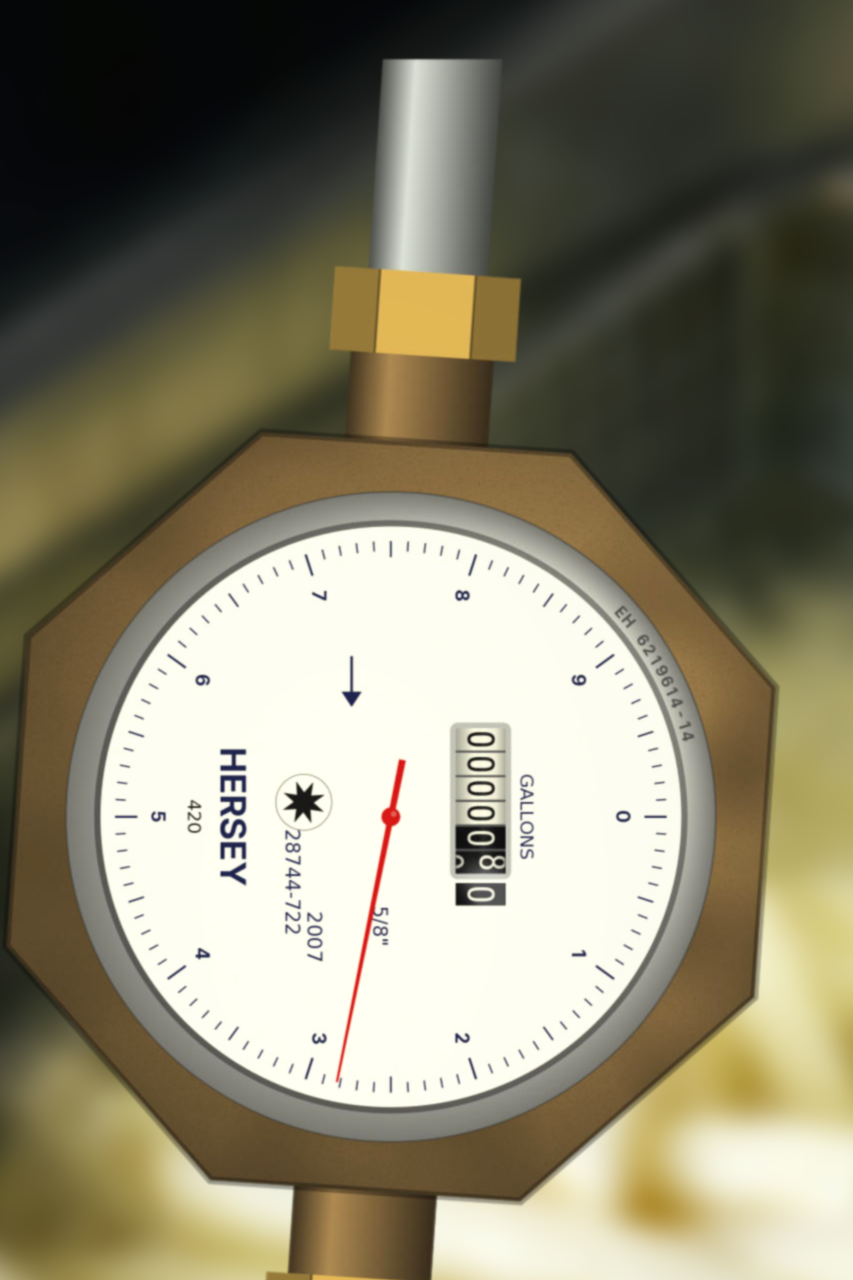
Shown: 82.8
